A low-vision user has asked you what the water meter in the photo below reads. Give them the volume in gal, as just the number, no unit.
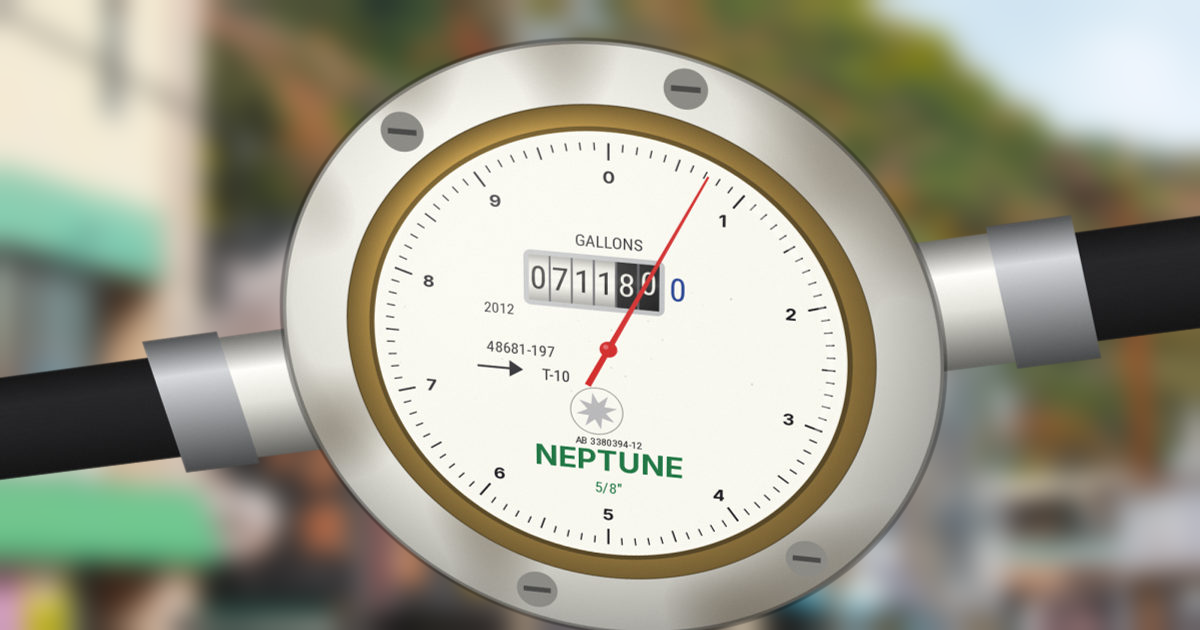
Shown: 711800.7
